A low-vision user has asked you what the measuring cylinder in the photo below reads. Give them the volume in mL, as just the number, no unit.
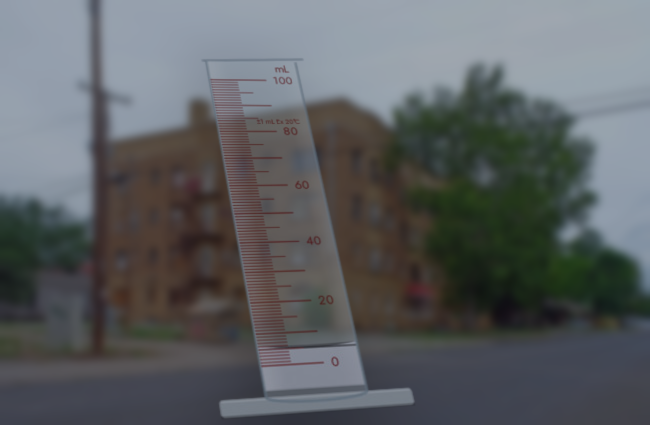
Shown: 5
